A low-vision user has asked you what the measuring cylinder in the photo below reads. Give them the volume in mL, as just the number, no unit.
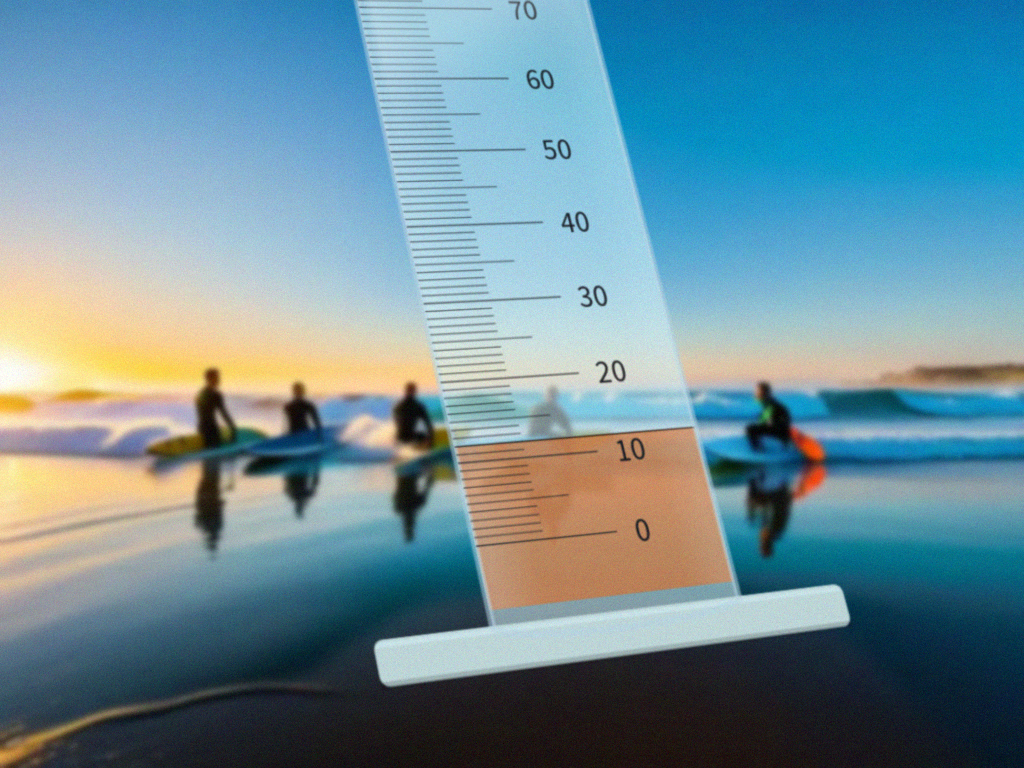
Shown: 12
